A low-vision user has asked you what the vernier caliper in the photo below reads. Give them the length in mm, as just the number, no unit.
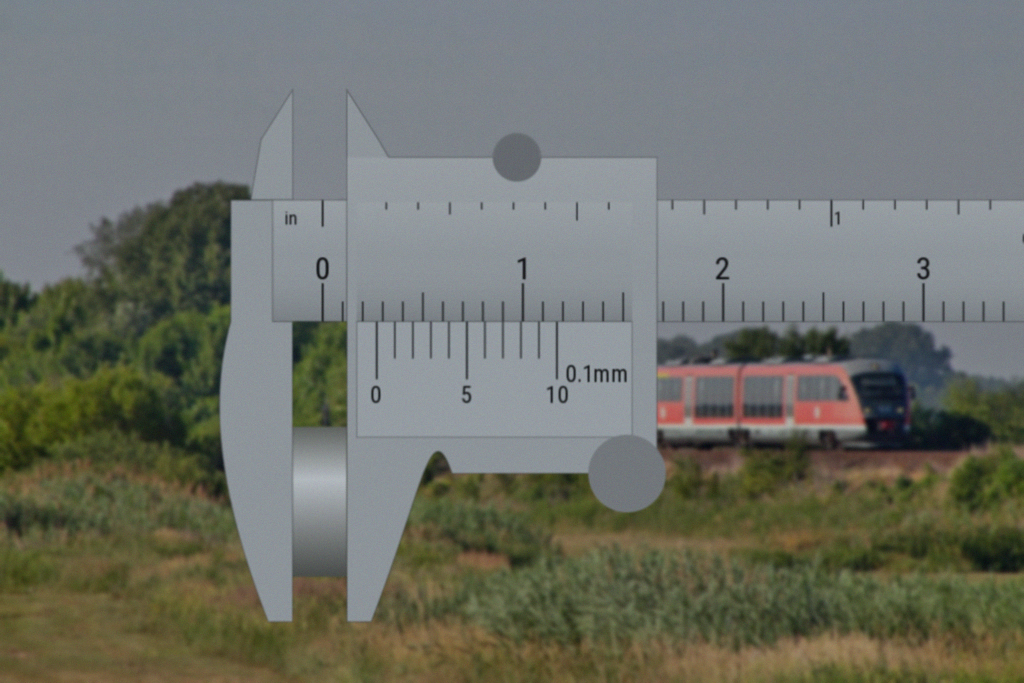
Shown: 2.7
